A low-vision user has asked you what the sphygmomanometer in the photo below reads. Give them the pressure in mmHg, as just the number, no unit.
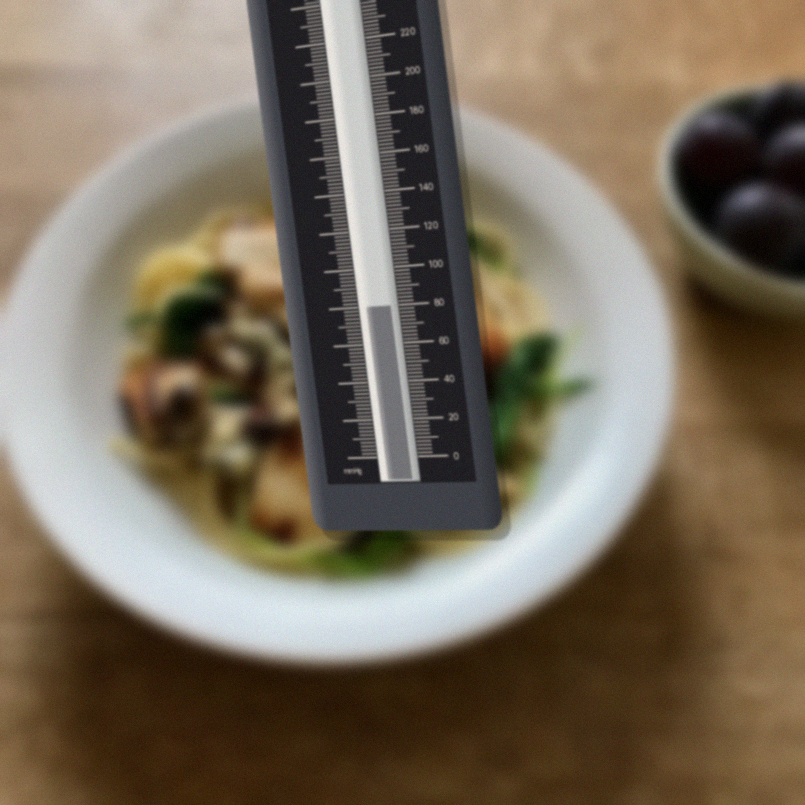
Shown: 80
